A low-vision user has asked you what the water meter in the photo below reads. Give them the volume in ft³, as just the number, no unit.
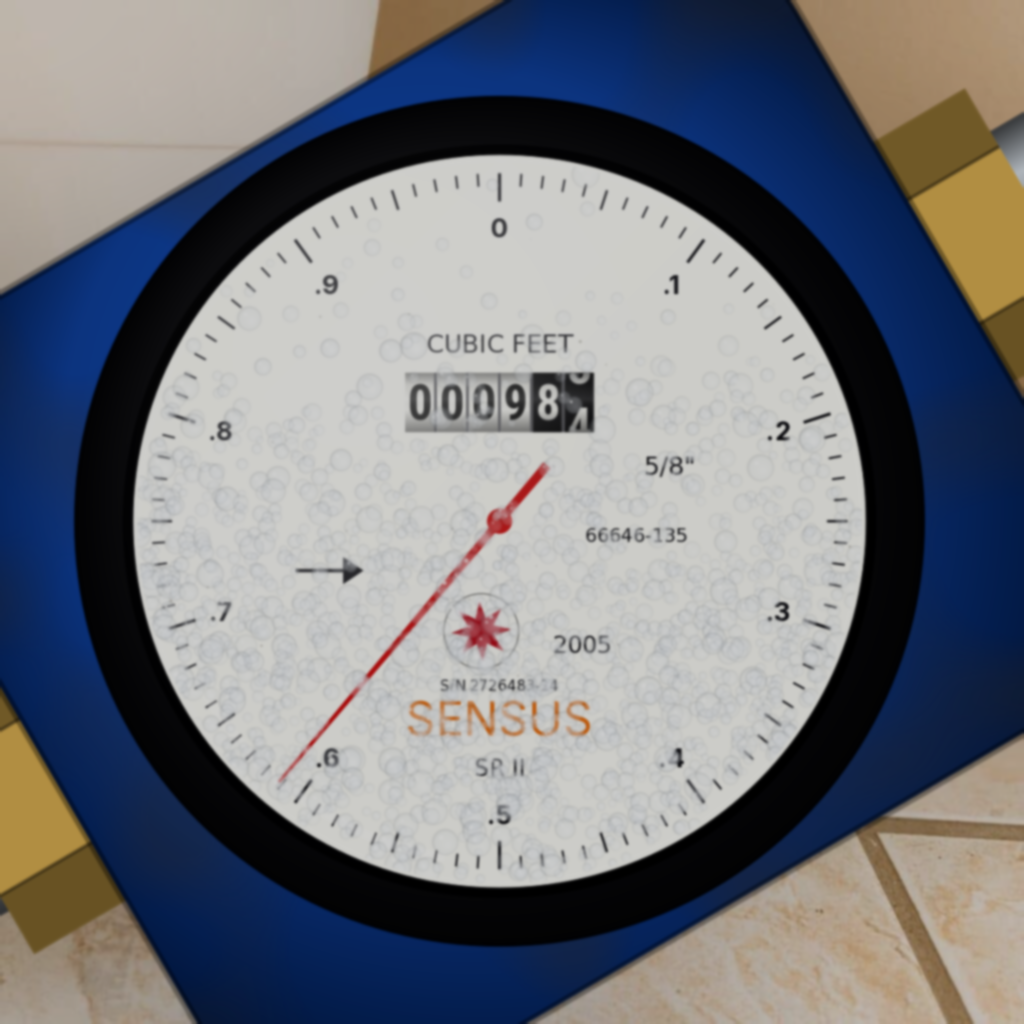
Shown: 983.61
